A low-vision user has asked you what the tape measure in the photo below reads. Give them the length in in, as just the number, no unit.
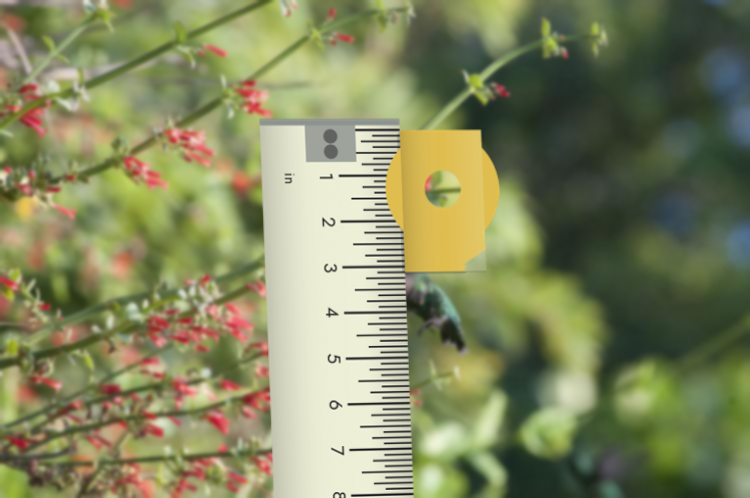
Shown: 3.125
